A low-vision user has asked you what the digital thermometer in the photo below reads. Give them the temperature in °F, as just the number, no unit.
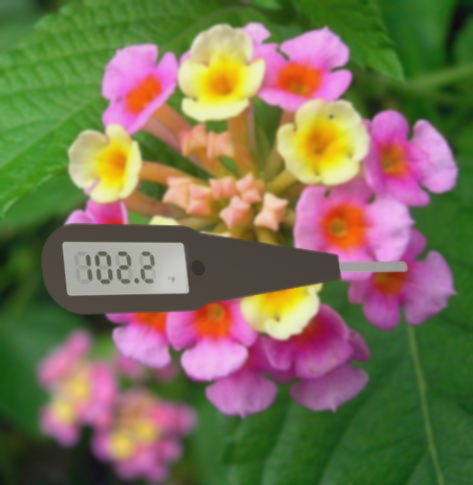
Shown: 102.2
